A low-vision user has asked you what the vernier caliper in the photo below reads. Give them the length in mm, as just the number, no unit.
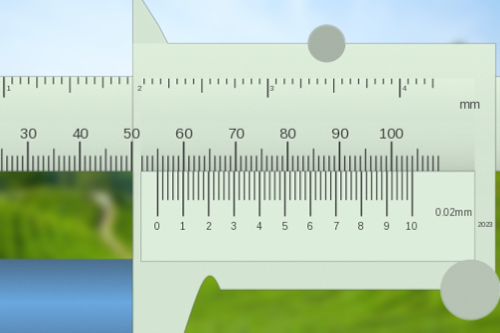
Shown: 55.0
